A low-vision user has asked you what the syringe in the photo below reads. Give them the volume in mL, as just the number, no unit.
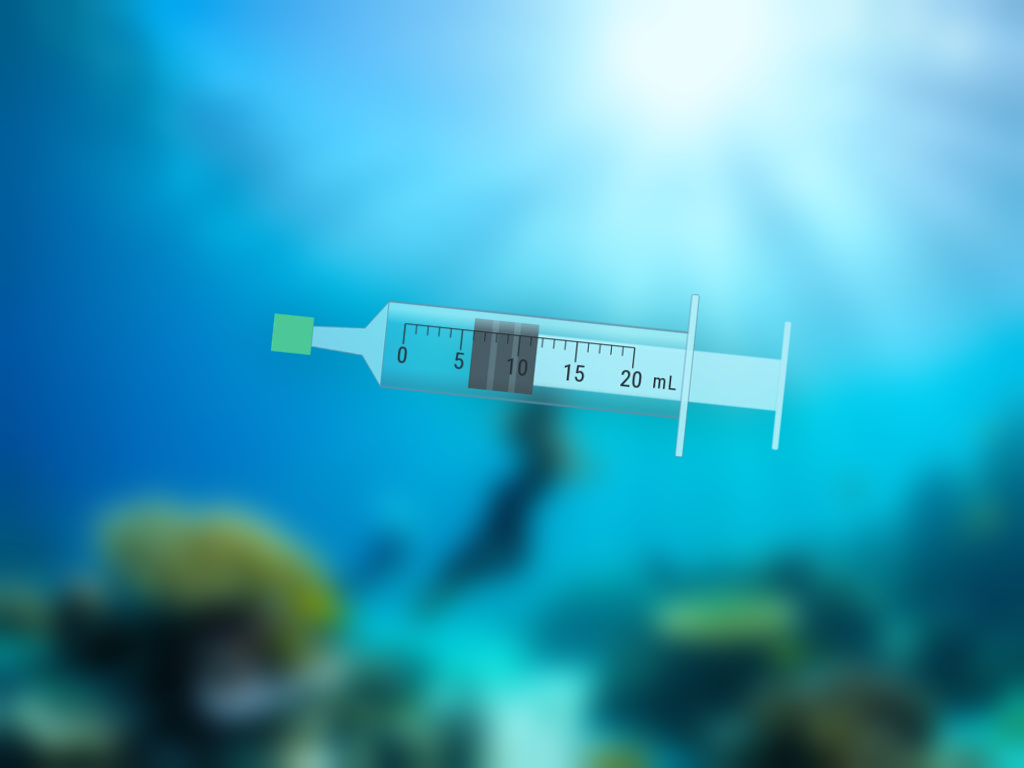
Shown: 6
